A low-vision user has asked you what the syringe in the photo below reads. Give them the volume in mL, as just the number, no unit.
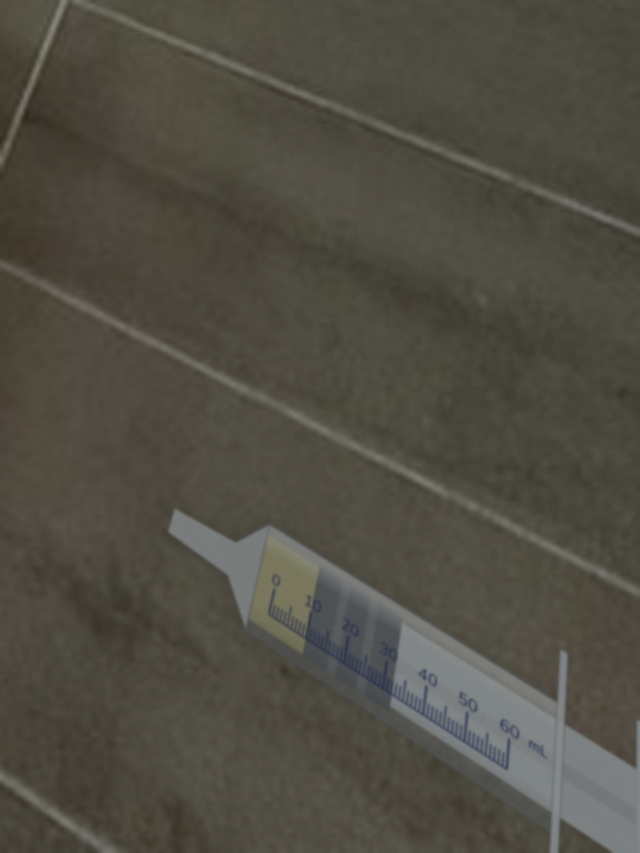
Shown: 10
